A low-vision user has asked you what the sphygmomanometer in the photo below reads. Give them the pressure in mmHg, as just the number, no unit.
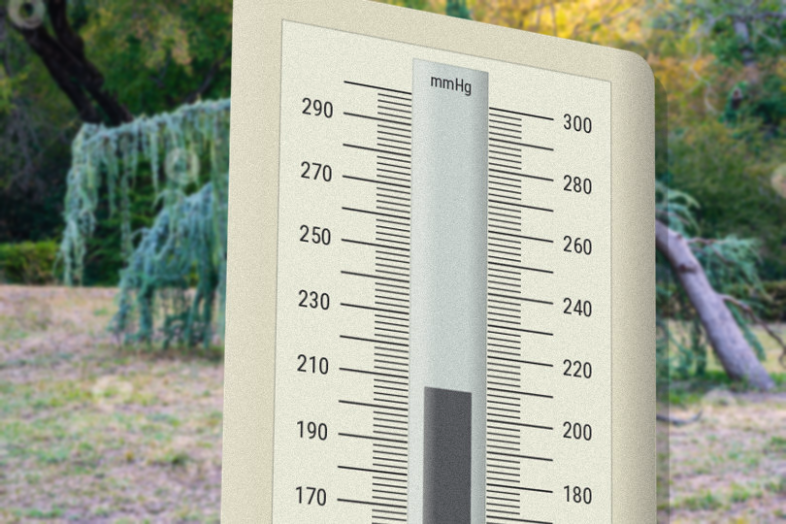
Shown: 208
